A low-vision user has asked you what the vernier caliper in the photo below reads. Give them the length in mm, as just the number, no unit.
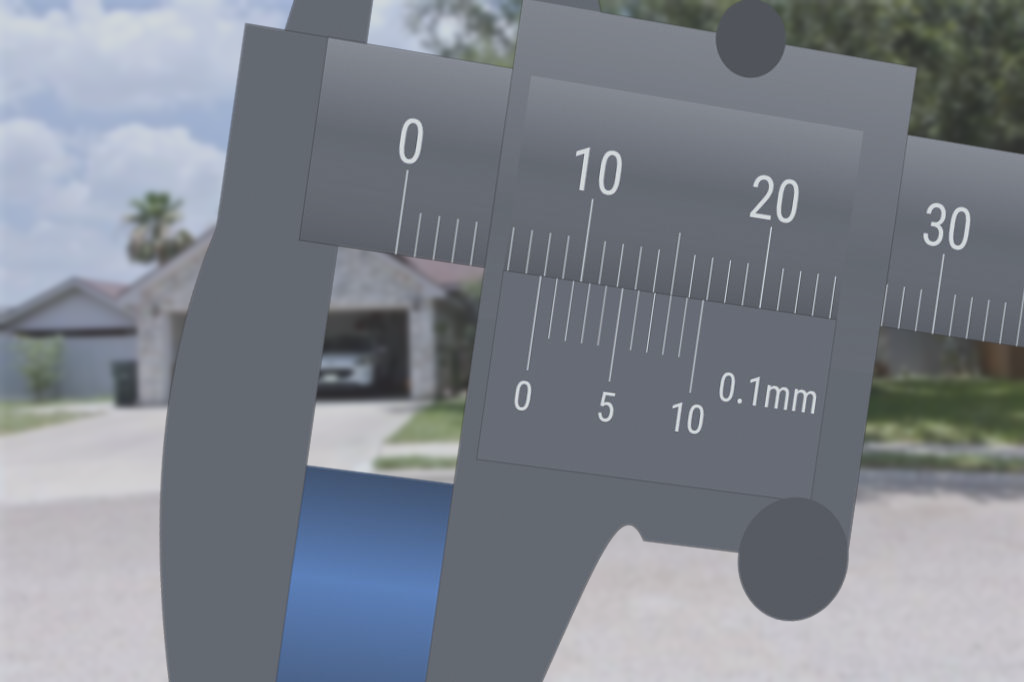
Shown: 7.8
